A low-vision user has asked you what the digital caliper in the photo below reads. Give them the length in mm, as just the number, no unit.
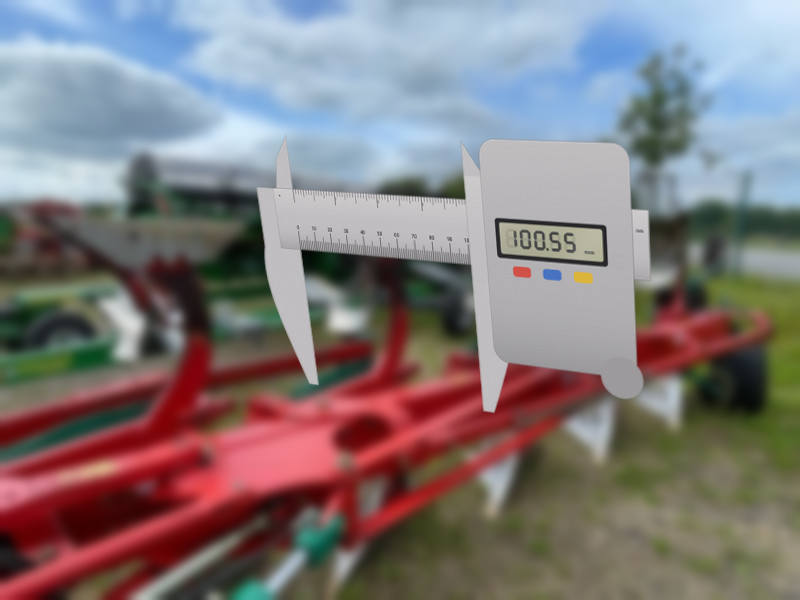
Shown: 100.55
